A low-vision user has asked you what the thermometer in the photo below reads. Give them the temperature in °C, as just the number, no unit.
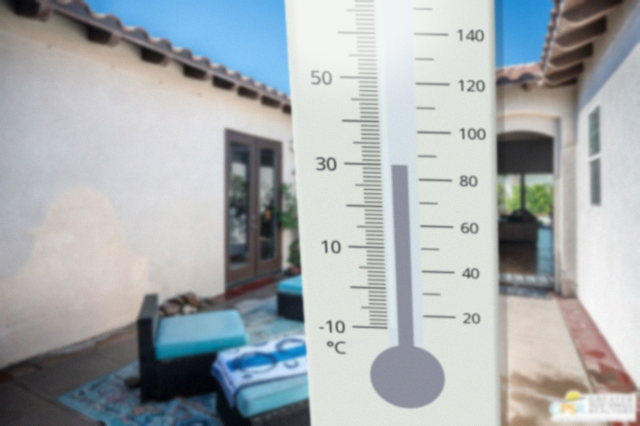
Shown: 30
